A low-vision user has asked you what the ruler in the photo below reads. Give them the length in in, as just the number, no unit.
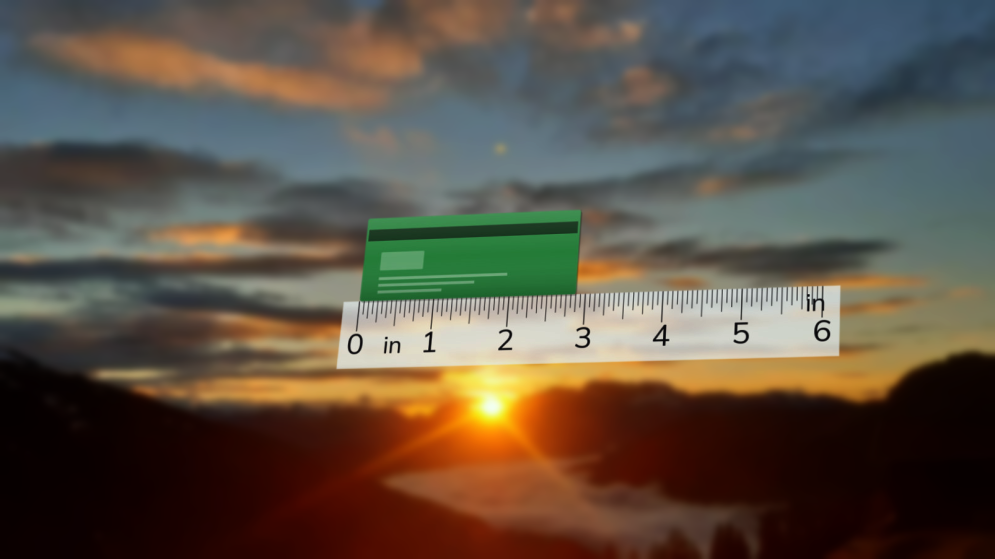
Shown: 2.875
